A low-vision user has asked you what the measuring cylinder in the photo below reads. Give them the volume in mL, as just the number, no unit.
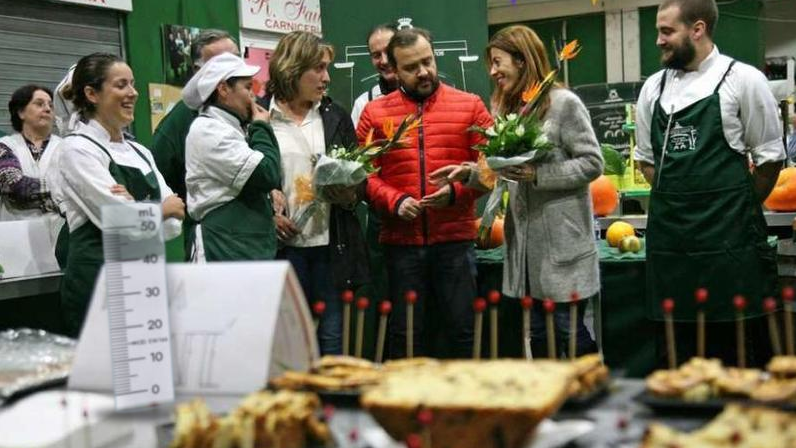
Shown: 40
